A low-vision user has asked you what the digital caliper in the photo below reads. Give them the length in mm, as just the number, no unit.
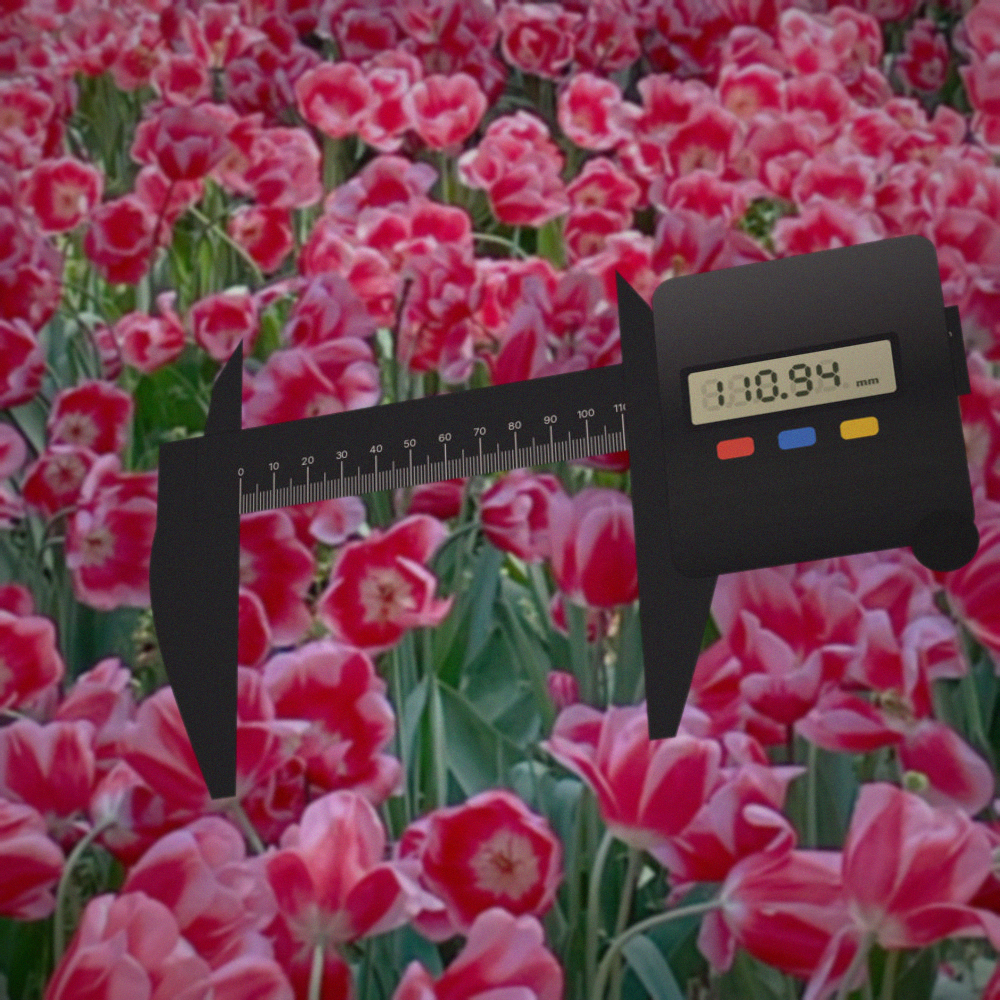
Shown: 110.94
